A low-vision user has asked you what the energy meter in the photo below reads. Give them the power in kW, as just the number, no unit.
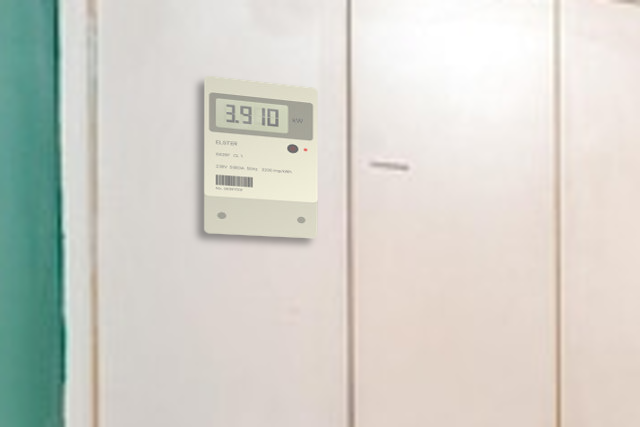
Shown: 3.910
